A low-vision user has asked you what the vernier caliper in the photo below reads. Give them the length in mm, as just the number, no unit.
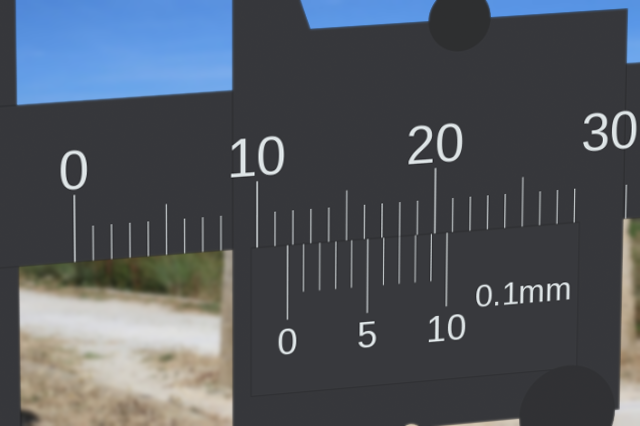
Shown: 11.7
